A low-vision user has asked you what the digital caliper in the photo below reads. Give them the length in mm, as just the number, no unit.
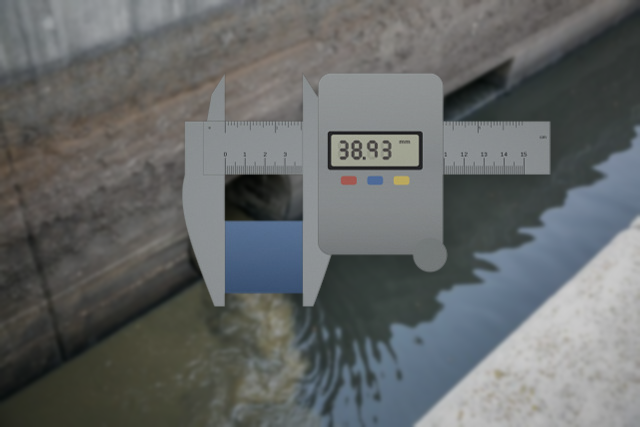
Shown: 38.93
